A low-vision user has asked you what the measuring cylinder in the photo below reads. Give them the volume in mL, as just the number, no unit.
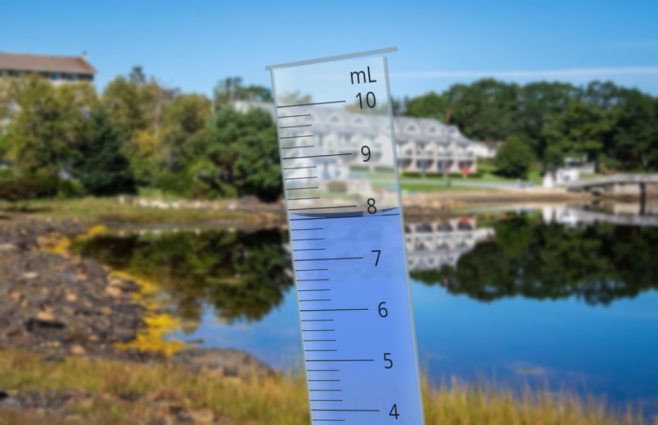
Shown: 7.8
